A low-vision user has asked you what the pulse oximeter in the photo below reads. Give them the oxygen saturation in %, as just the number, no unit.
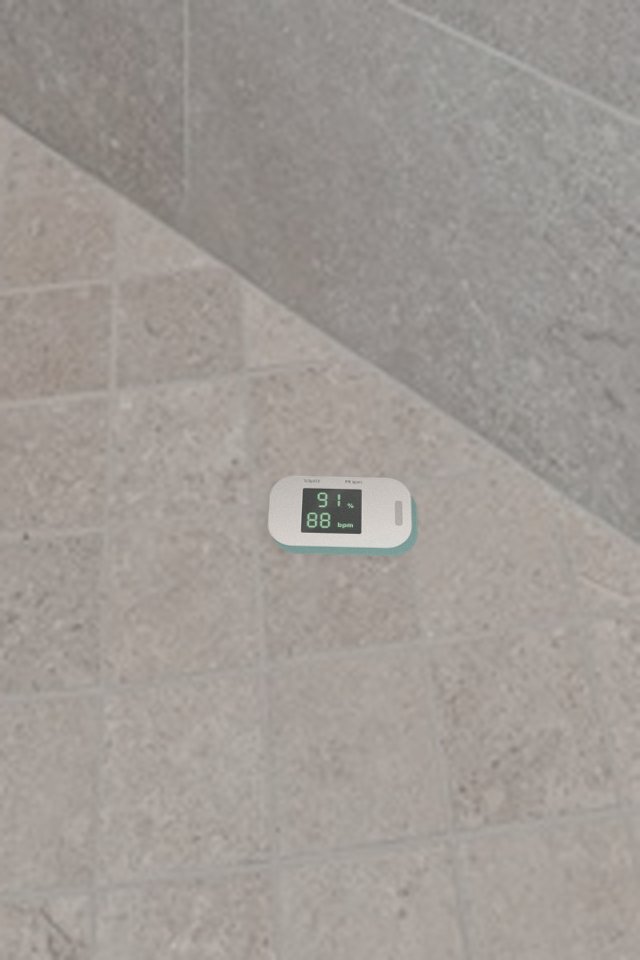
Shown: 91
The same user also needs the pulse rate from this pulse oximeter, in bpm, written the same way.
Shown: 88
